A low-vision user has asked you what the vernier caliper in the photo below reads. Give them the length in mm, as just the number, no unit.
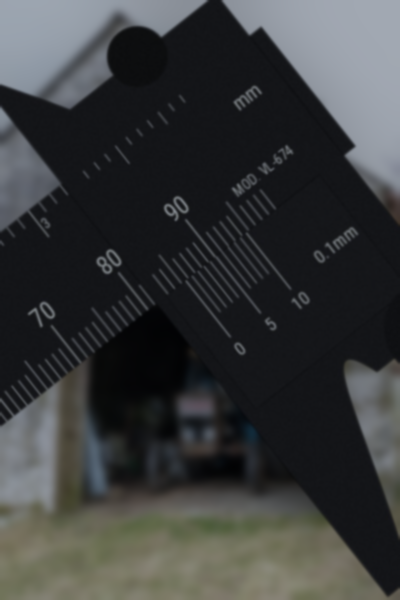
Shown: 85.6
